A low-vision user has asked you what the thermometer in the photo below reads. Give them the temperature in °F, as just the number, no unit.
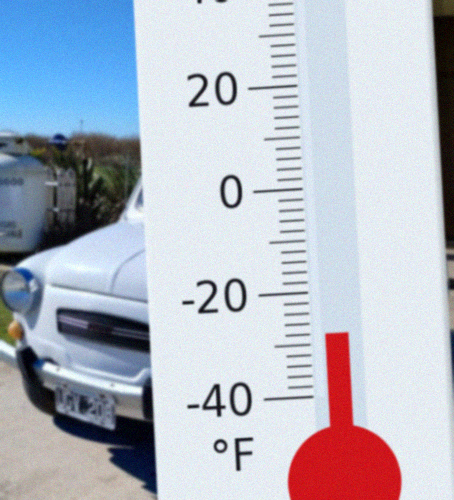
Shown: -28
